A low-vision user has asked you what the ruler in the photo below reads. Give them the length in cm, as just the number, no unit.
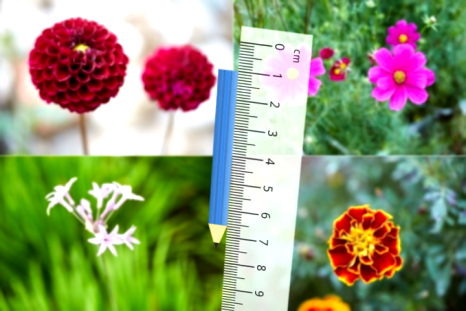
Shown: 6.5
